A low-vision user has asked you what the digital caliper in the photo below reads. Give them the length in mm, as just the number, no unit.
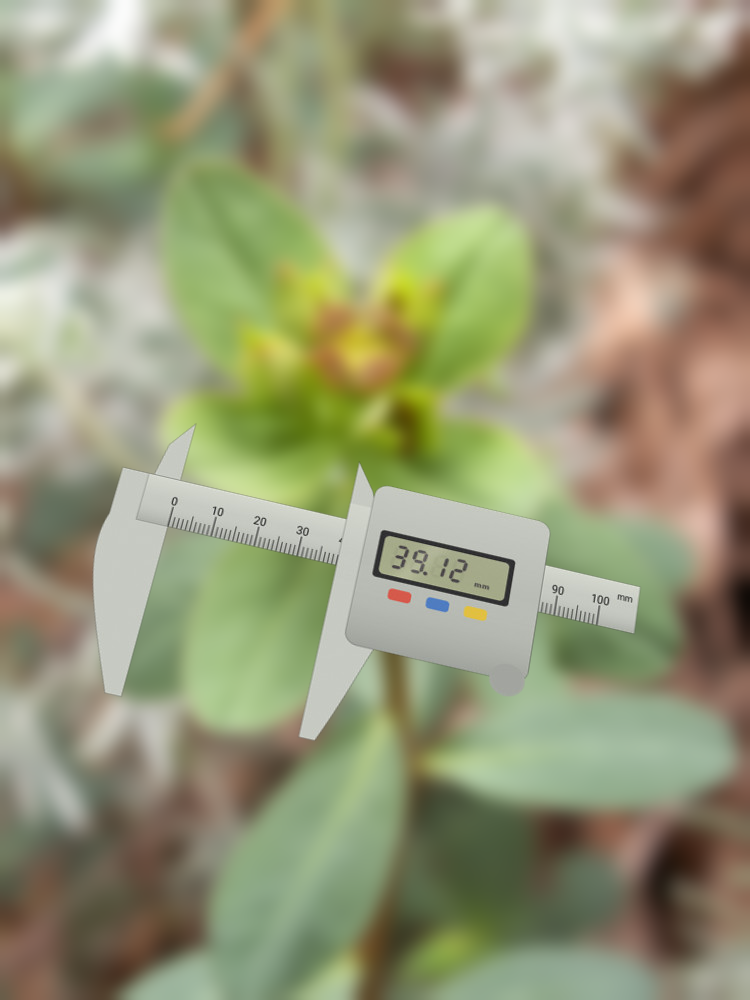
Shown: 39.12
